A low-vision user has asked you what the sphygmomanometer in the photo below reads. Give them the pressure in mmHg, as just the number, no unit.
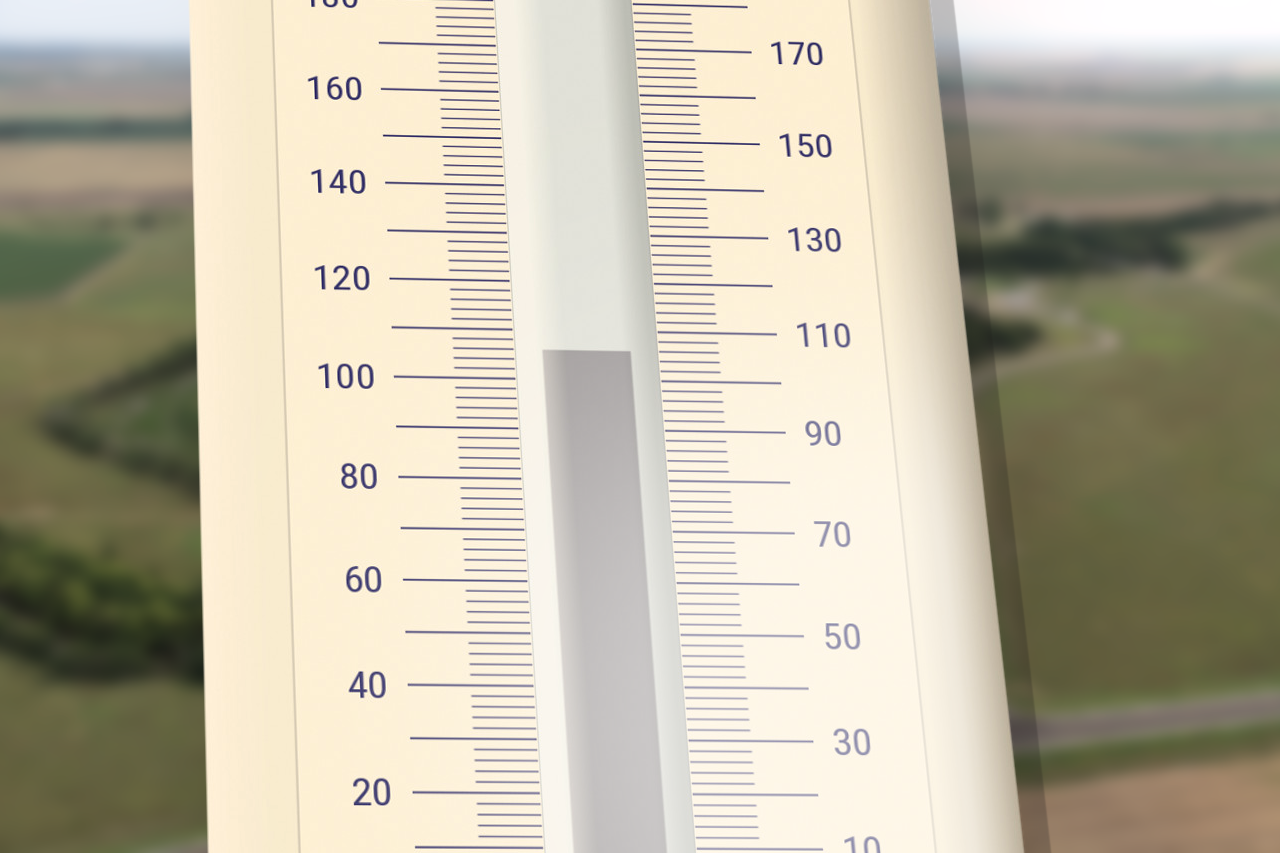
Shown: 106
